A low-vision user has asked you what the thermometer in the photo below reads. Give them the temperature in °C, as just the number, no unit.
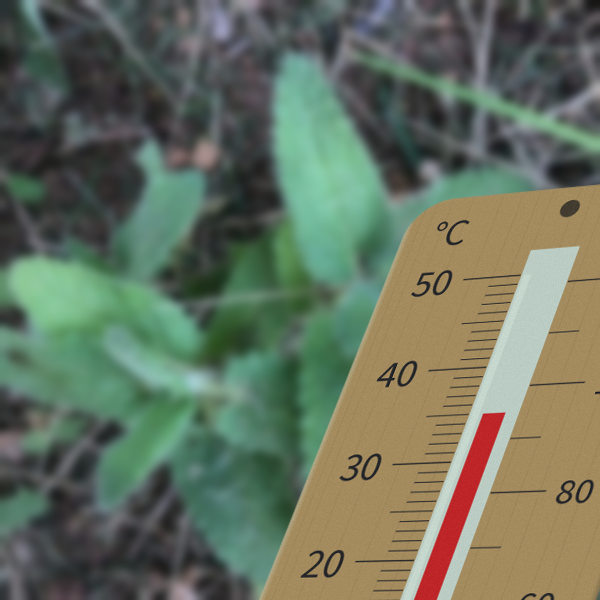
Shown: 35
